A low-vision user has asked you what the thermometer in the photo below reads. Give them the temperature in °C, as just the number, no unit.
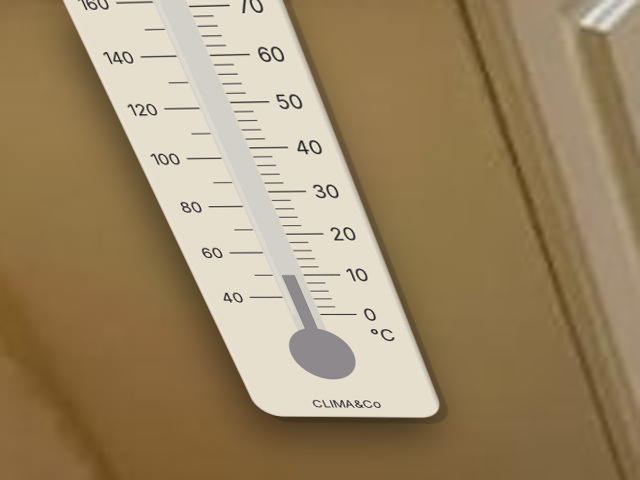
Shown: 10
